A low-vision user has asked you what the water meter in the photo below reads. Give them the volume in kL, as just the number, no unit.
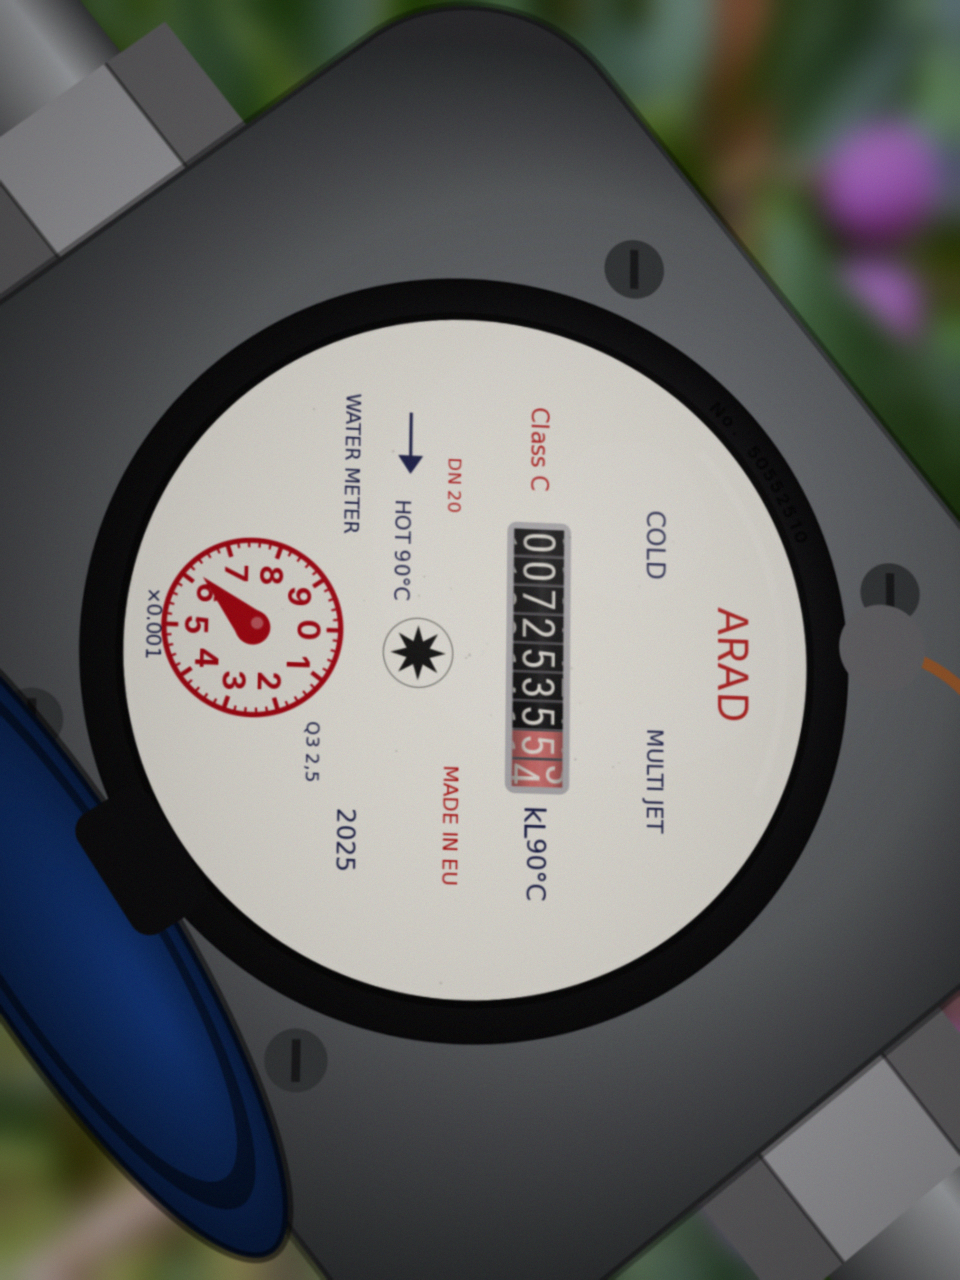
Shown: 72535.536
